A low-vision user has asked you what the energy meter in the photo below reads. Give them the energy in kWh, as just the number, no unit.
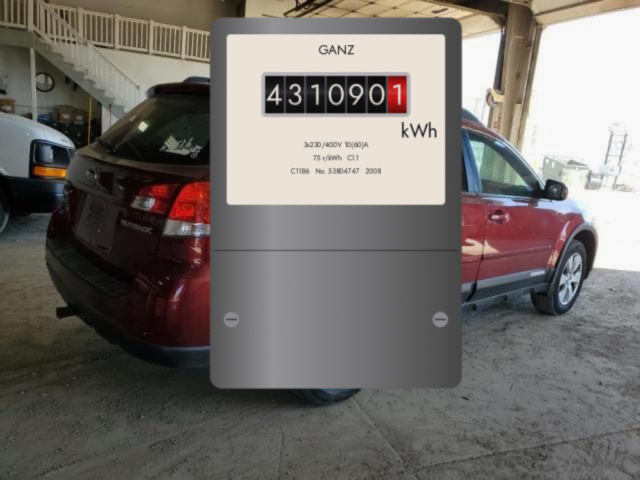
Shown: 431090.1
